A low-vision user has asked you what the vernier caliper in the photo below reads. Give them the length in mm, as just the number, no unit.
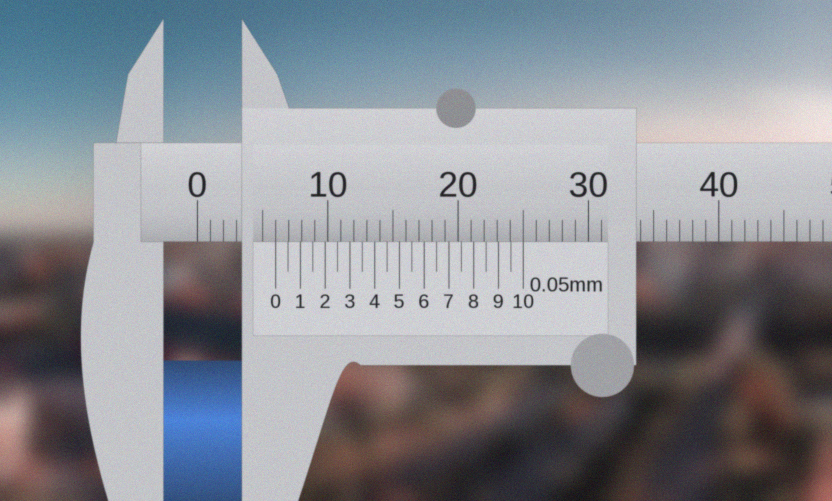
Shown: 6.0
